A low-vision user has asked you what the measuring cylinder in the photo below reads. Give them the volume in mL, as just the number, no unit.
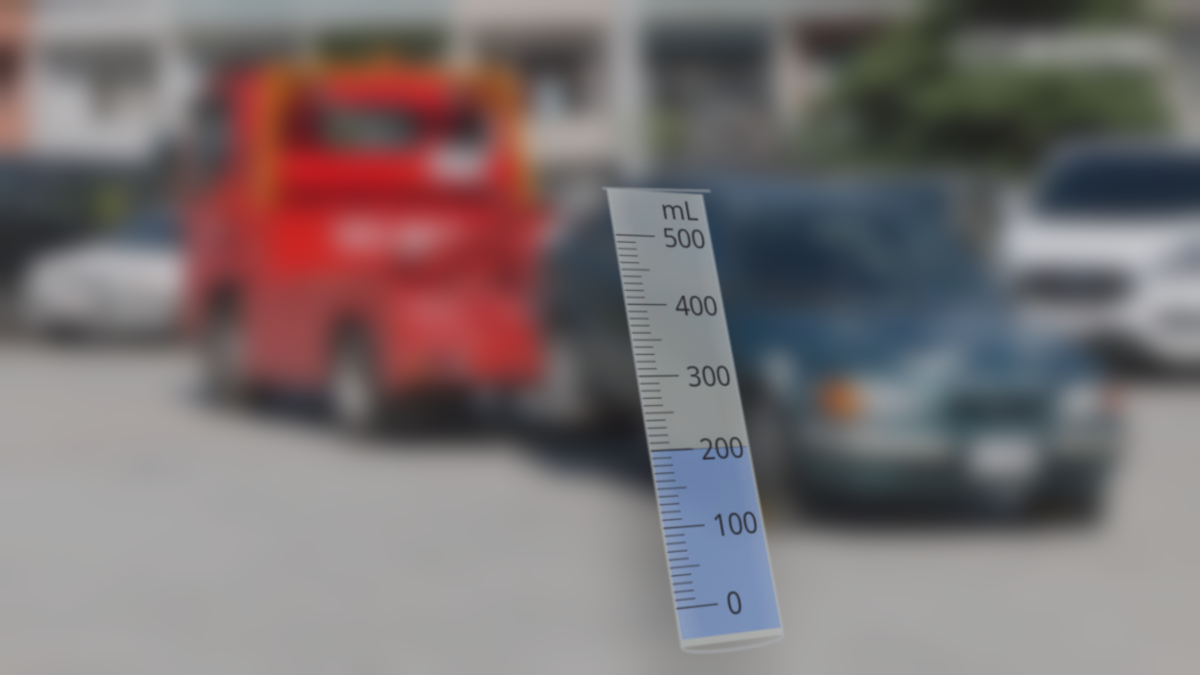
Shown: 200
